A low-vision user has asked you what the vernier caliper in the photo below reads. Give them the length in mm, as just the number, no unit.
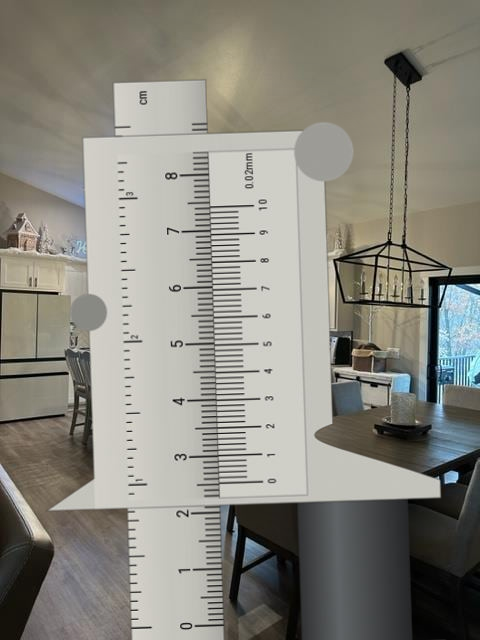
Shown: 25.2
